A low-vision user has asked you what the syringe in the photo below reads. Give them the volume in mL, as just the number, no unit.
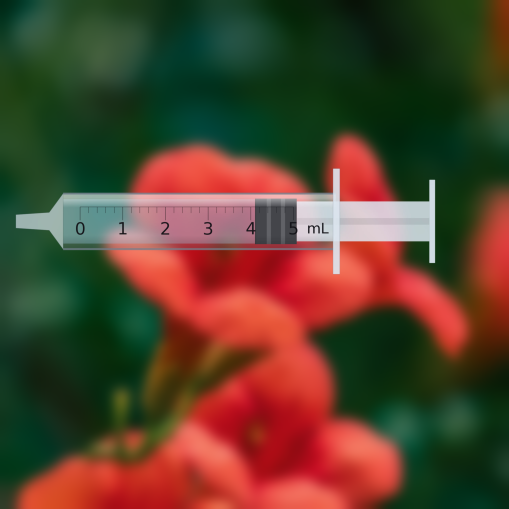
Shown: 4.1
